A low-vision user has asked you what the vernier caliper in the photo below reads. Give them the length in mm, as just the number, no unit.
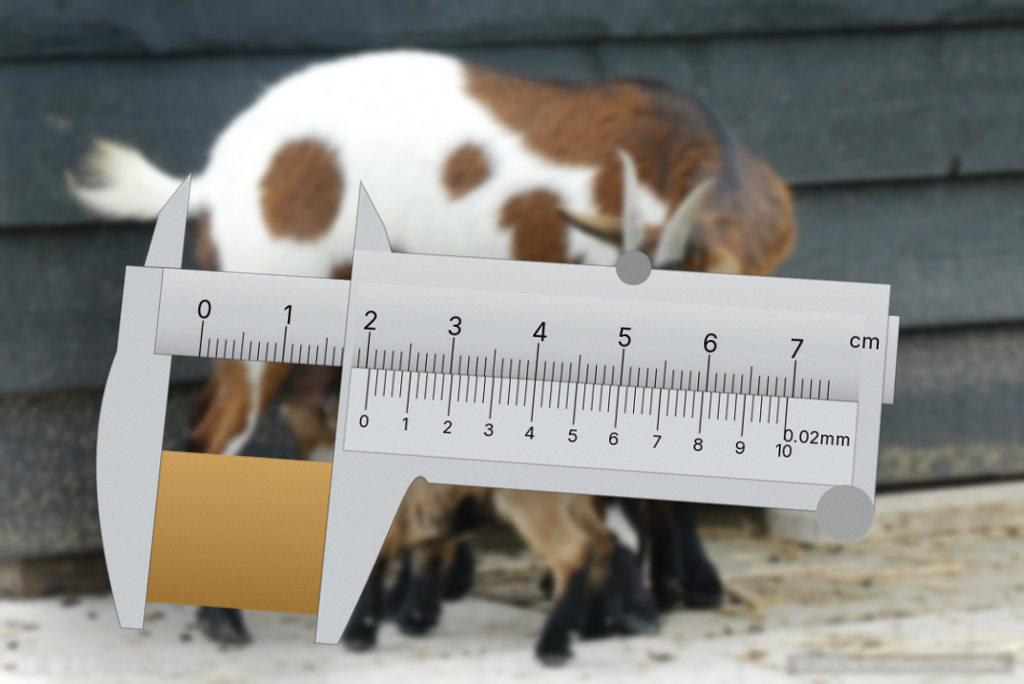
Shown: 20.4
